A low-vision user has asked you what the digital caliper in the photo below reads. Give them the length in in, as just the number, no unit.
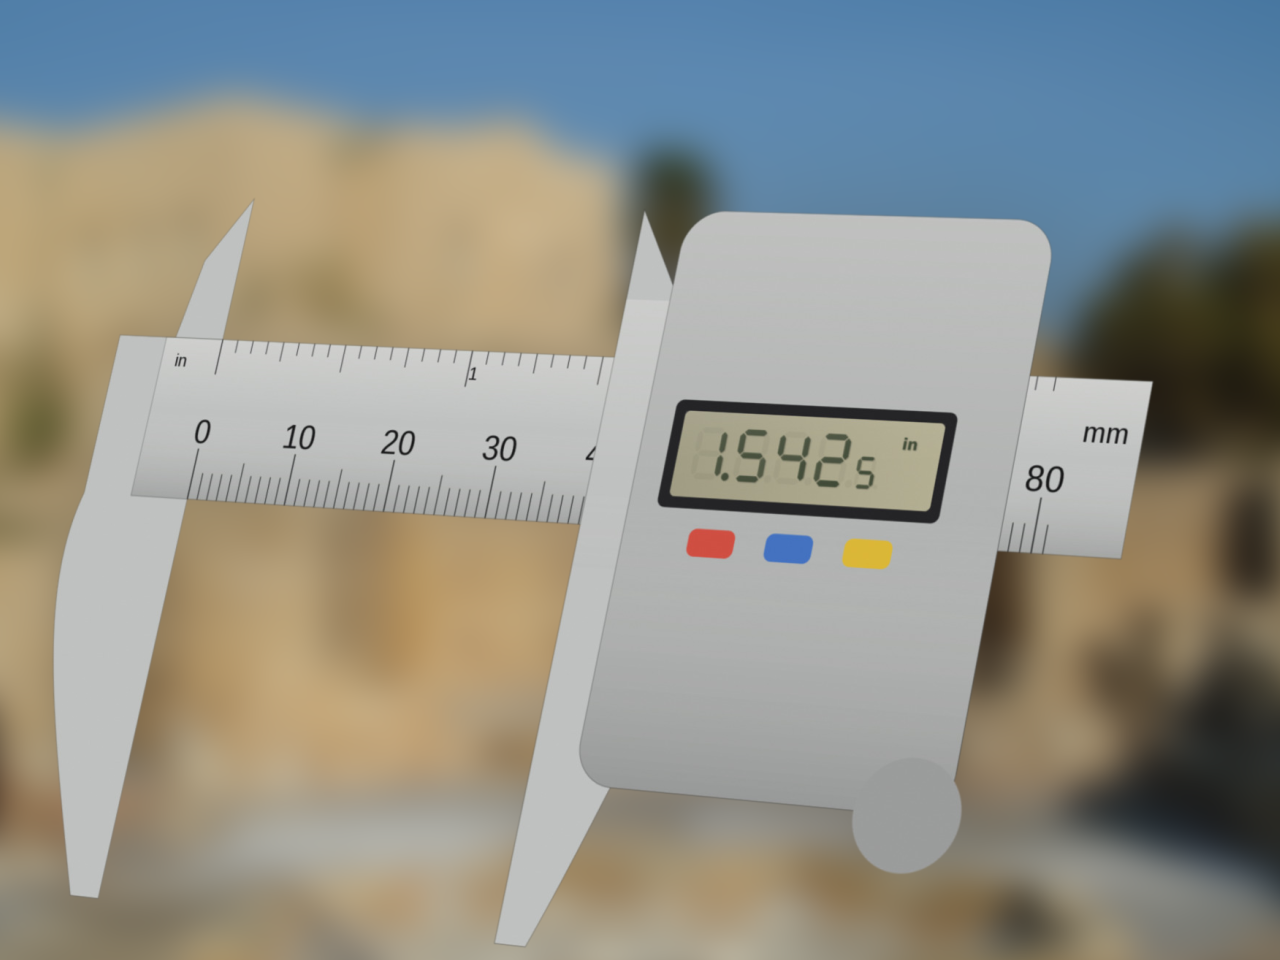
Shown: 1.5425
